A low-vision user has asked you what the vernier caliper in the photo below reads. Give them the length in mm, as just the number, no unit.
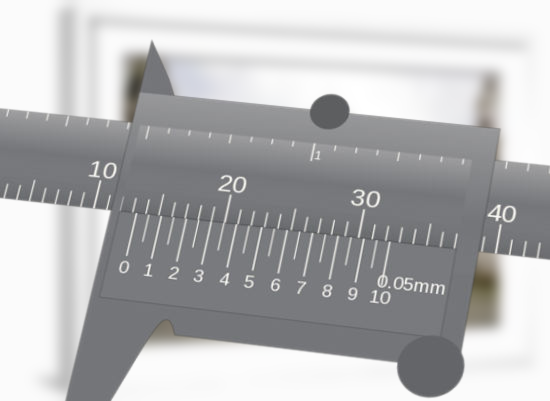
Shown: 13.3
